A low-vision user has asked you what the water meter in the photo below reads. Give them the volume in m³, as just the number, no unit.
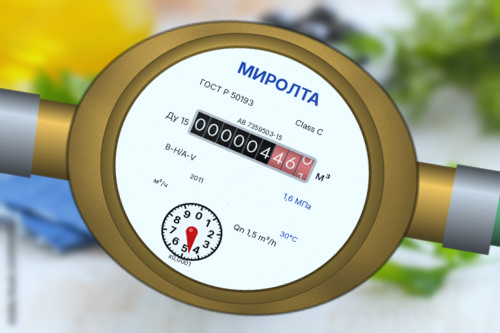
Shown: 4.4604
